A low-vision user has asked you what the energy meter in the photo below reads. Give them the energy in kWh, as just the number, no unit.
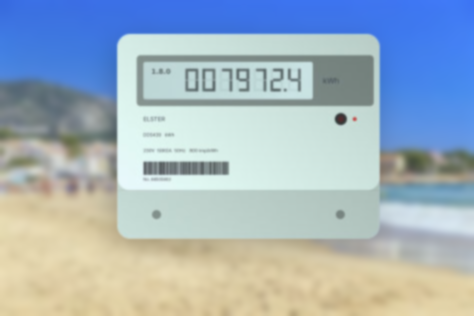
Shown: 7972.4
